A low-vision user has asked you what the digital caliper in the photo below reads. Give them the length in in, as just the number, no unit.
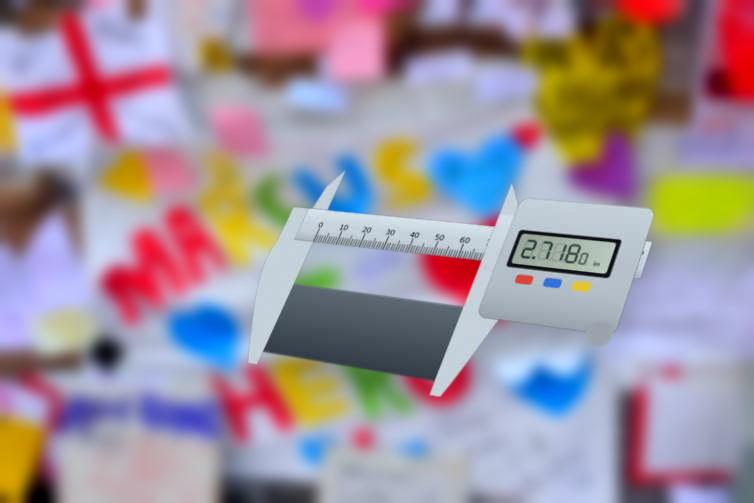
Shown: 2.7180
